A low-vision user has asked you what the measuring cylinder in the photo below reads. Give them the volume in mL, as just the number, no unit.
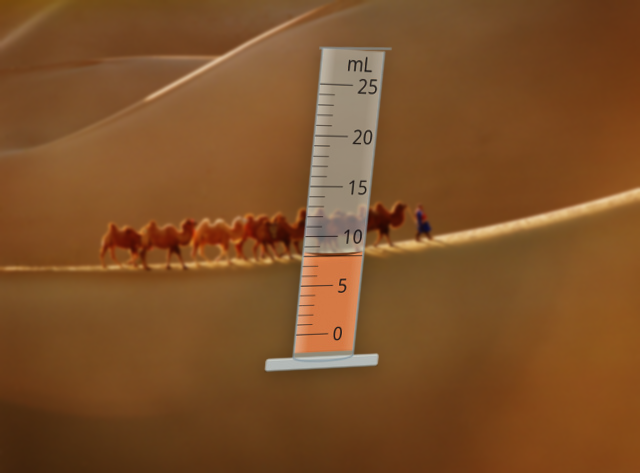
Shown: 8
